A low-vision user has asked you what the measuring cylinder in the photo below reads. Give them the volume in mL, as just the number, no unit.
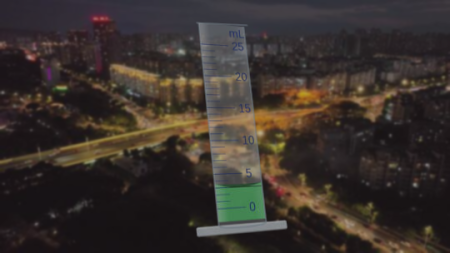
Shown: 3
